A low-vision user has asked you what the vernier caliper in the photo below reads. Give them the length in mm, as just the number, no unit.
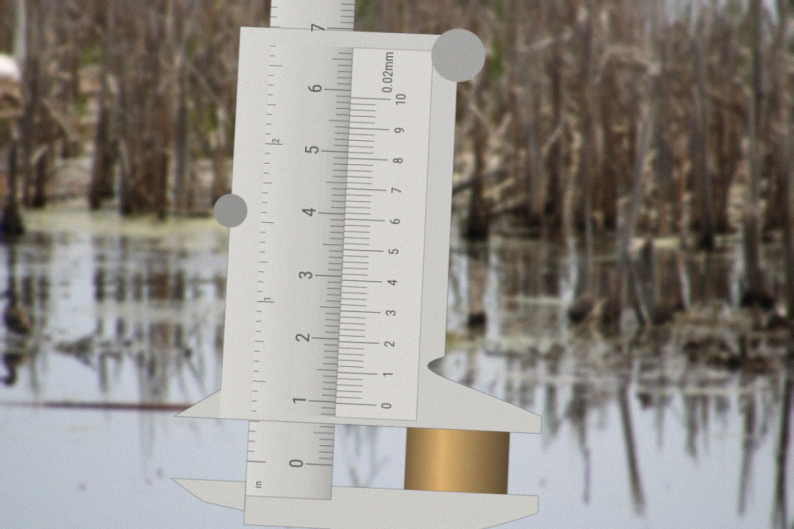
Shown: 9.8
